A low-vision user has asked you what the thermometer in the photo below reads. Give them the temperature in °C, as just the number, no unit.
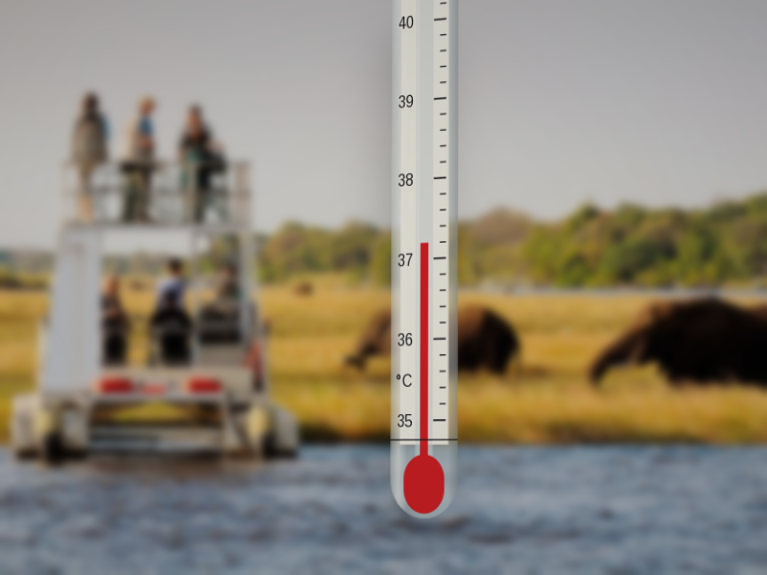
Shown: 37.2
